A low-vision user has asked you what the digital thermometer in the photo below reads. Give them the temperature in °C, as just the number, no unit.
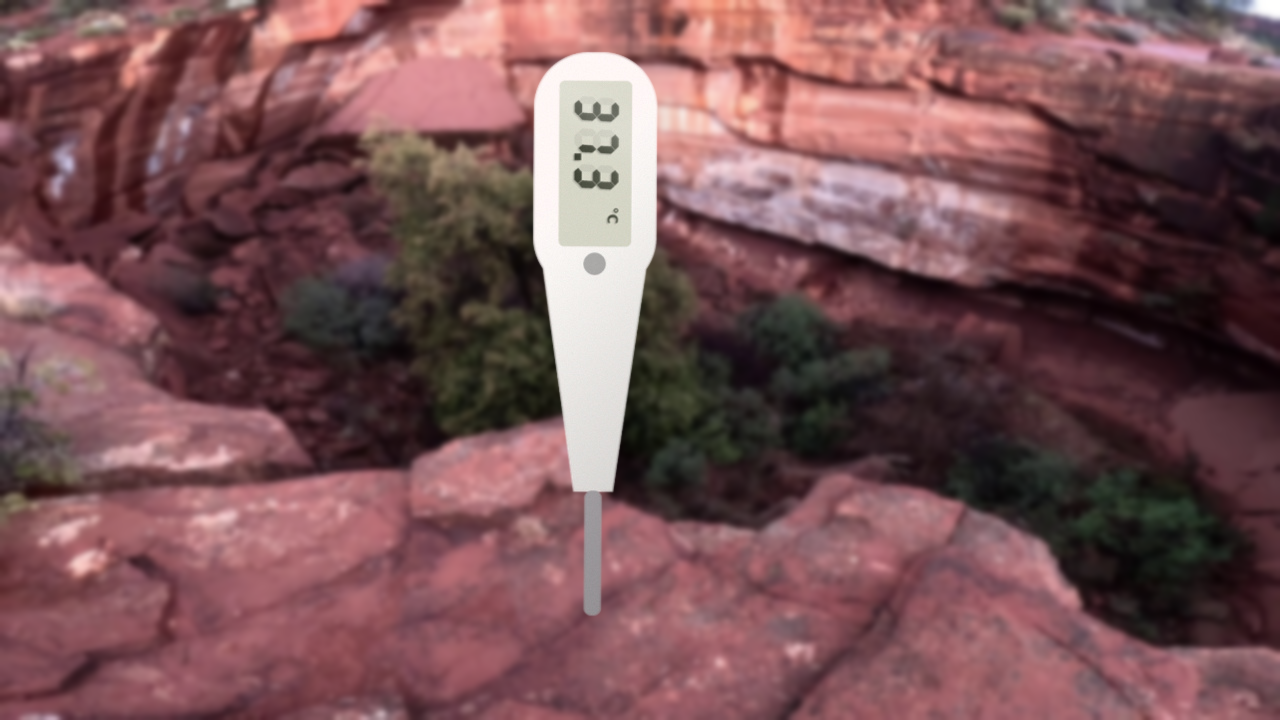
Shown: 37.3
